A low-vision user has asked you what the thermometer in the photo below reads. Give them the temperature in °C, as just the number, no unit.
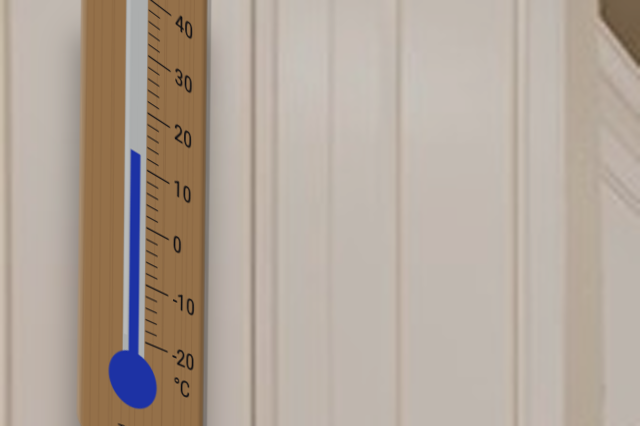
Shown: 12
